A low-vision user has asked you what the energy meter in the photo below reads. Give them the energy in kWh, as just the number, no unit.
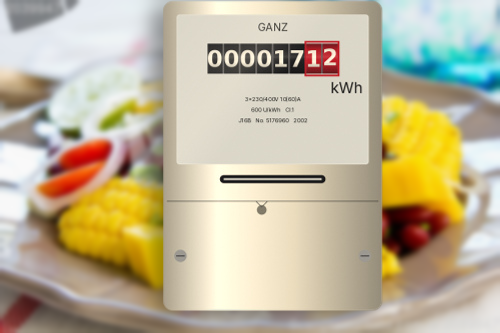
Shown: 17.12
